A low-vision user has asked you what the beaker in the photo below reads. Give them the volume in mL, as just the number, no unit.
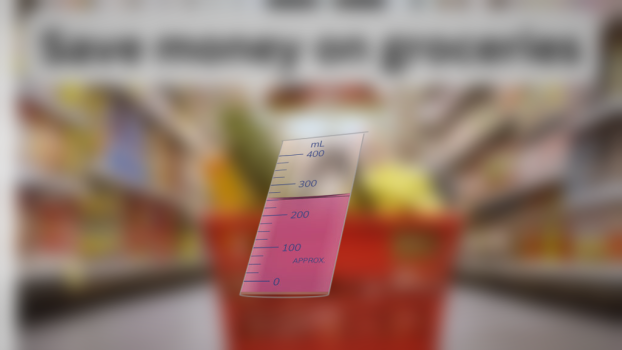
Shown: 250
